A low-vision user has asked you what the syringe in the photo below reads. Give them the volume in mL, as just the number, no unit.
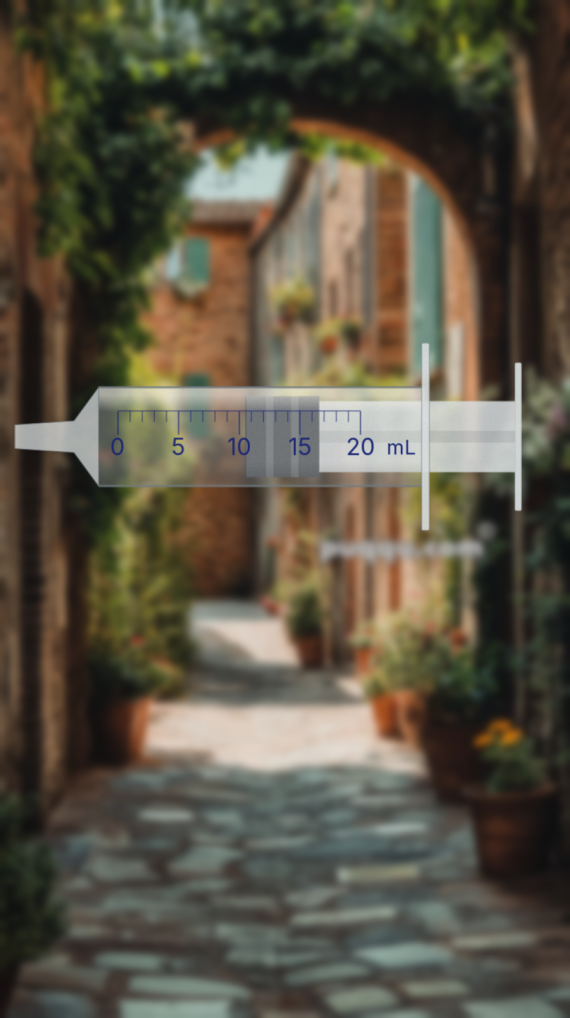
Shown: 10.5
